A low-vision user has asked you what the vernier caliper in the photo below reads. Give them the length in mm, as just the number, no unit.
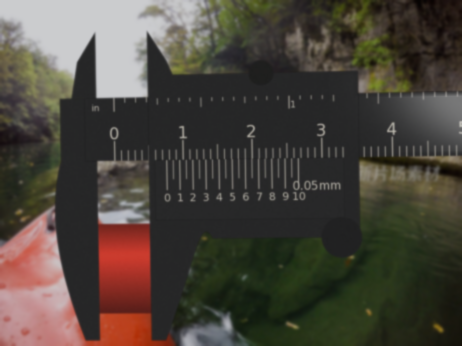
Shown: 7.6
